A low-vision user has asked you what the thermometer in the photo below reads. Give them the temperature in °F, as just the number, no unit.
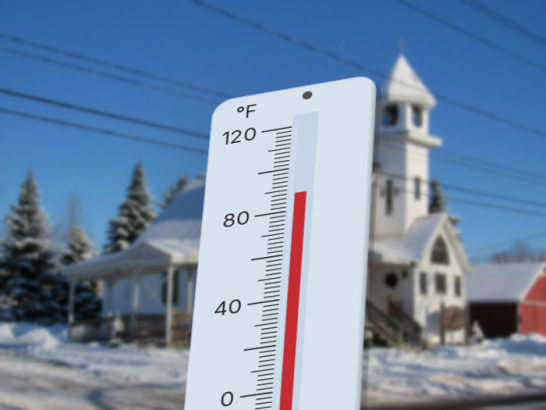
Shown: 88
